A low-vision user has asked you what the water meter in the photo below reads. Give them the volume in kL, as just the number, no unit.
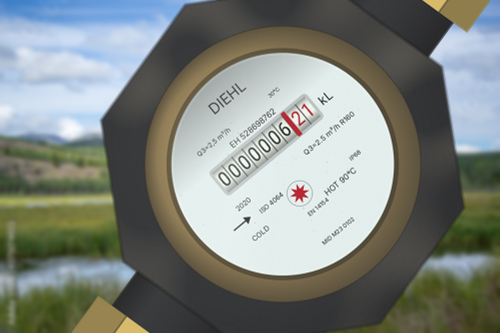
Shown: 6.21
